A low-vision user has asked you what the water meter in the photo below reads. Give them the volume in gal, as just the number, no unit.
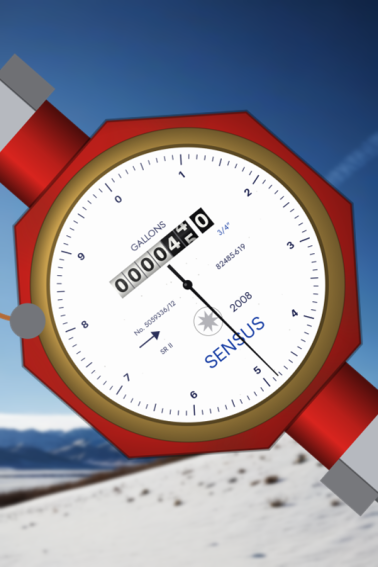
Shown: 444.8
